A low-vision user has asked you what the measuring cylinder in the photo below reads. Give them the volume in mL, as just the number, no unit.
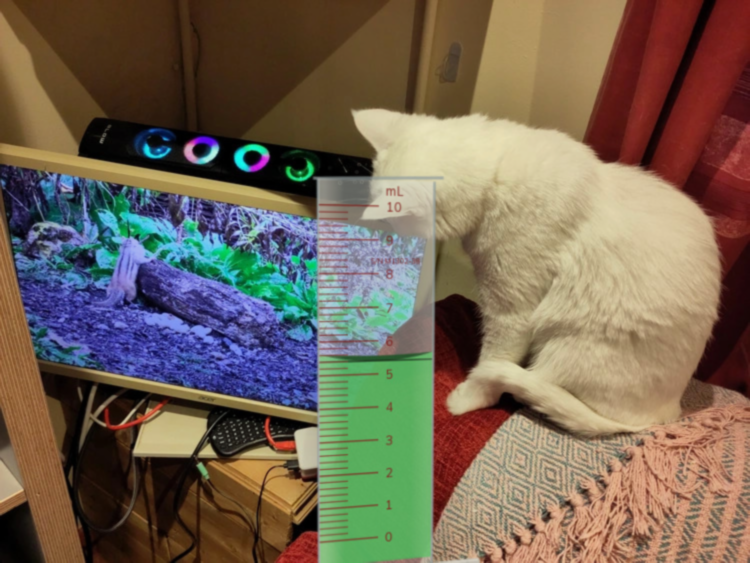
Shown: 5.4
